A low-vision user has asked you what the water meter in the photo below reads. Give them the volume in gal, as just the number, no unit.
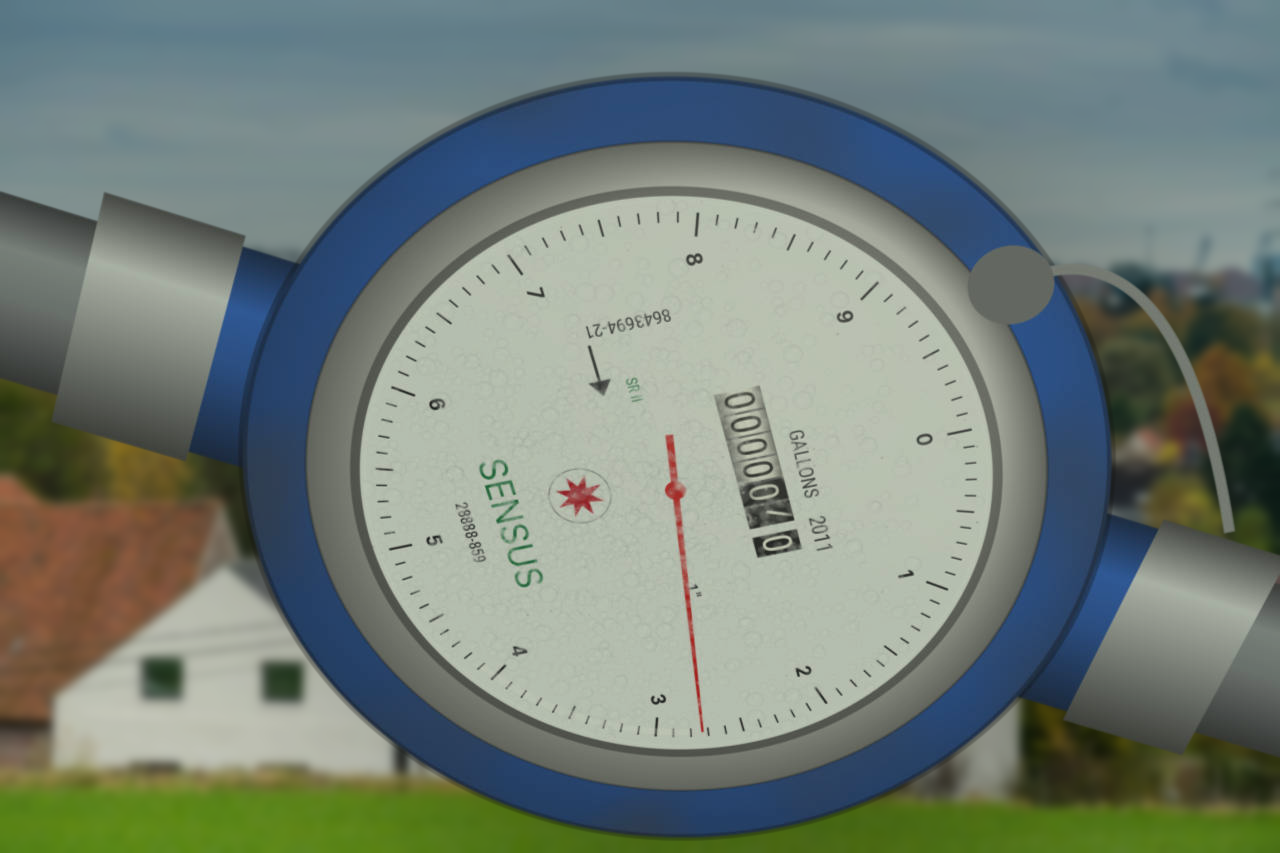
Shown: 72.7
